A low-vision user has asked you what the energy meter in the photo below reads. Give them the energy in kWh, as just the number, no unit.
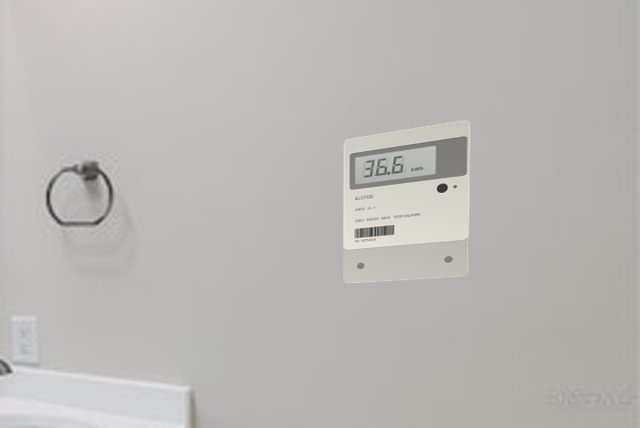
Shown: 36.6
